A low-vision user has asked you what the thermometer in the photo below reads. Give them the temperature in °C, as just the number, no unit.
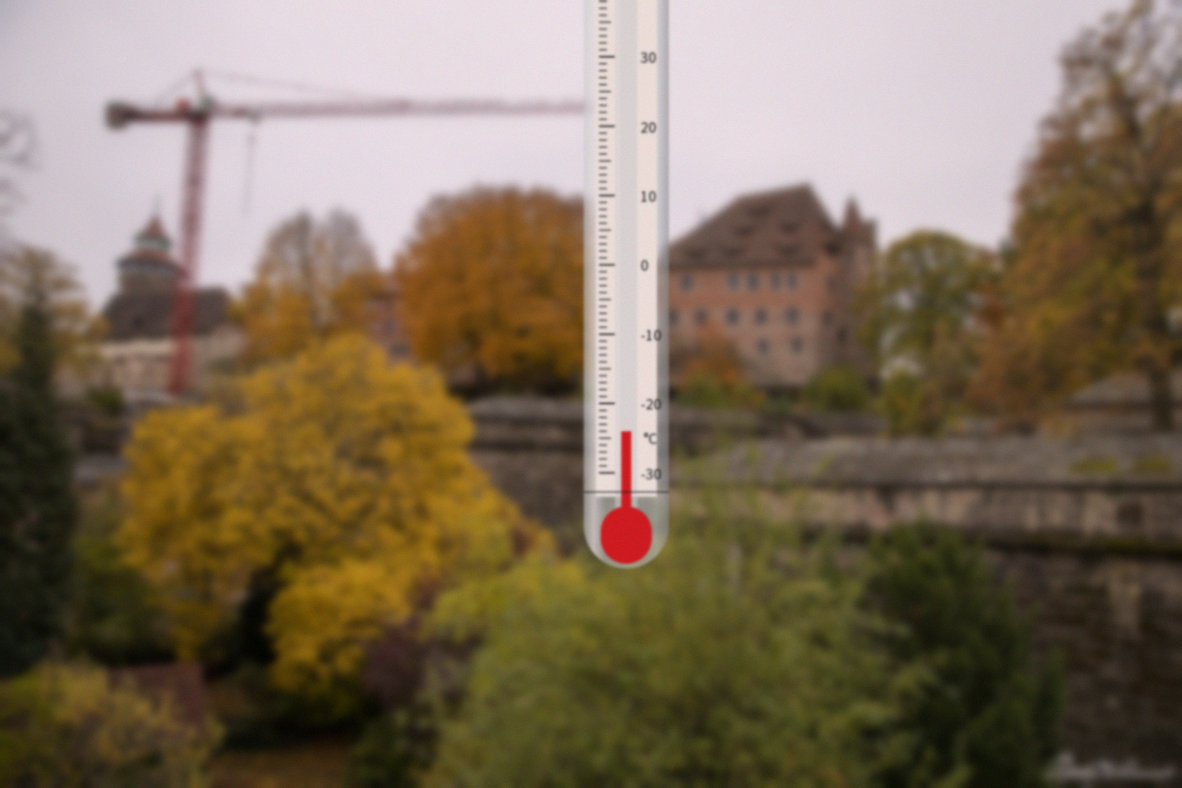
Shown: -24
